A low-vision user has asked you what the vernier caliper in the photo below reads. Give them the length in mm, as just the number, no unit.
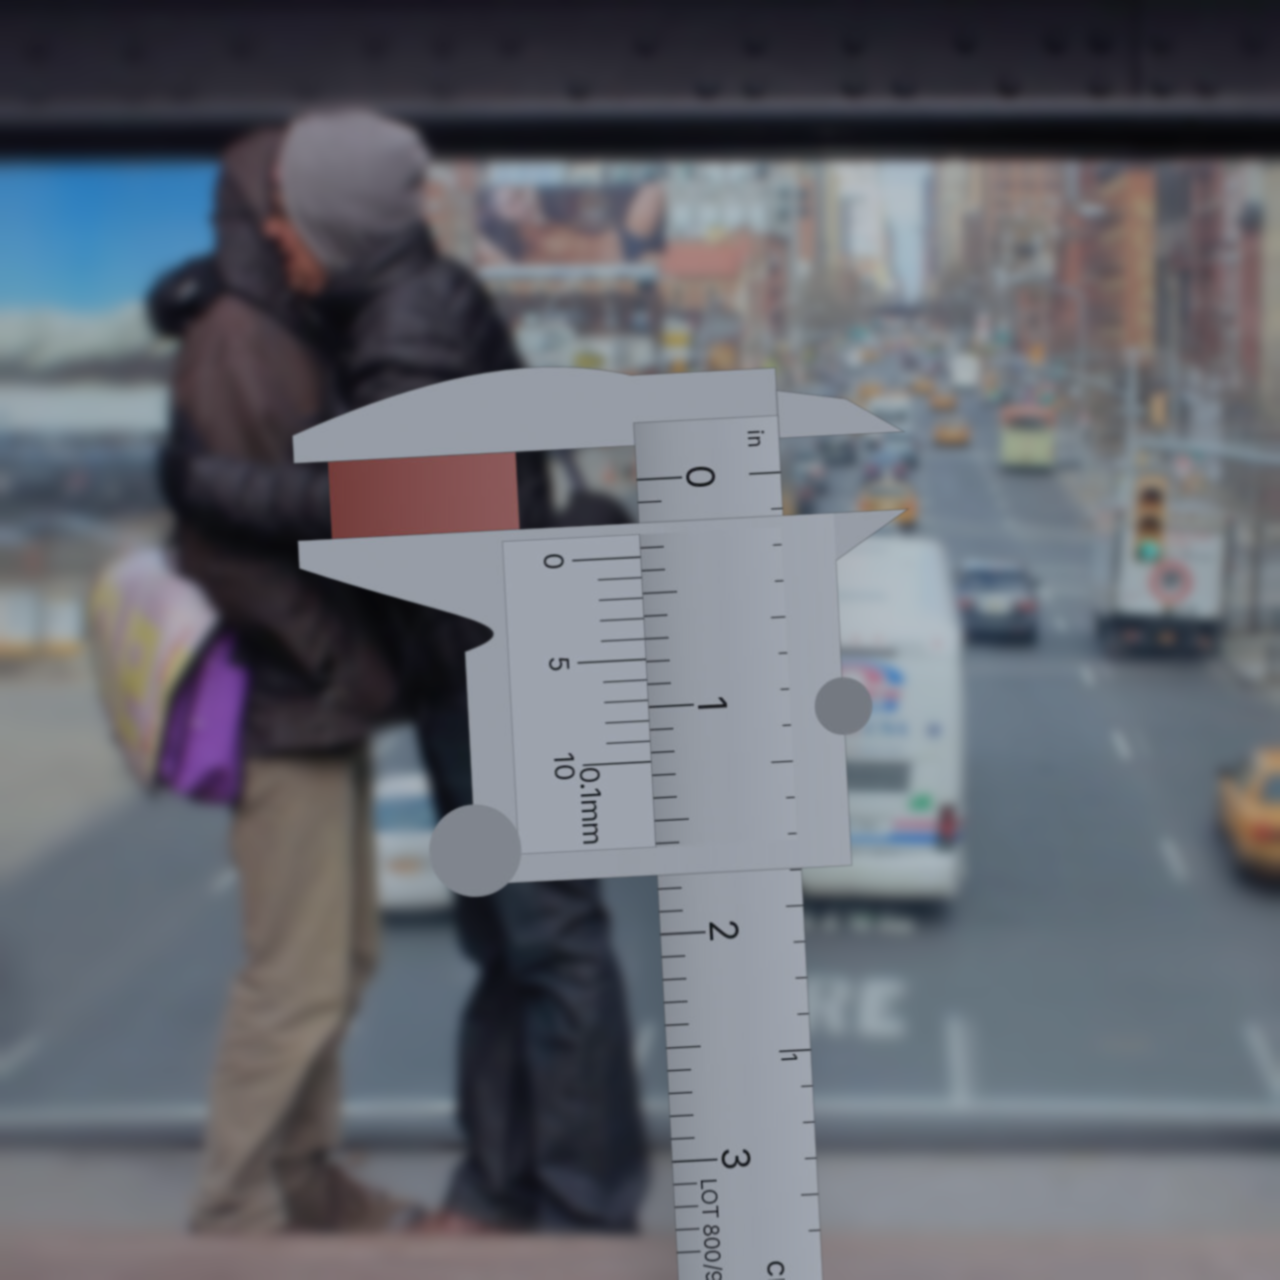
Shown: 3.4
